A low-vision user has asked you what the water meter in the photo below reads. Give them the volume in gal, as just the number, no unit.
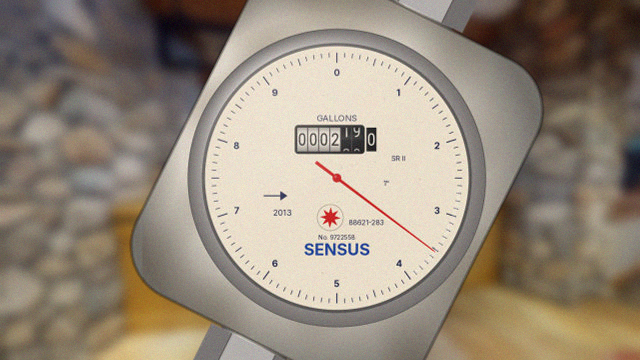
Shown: 2193.5
